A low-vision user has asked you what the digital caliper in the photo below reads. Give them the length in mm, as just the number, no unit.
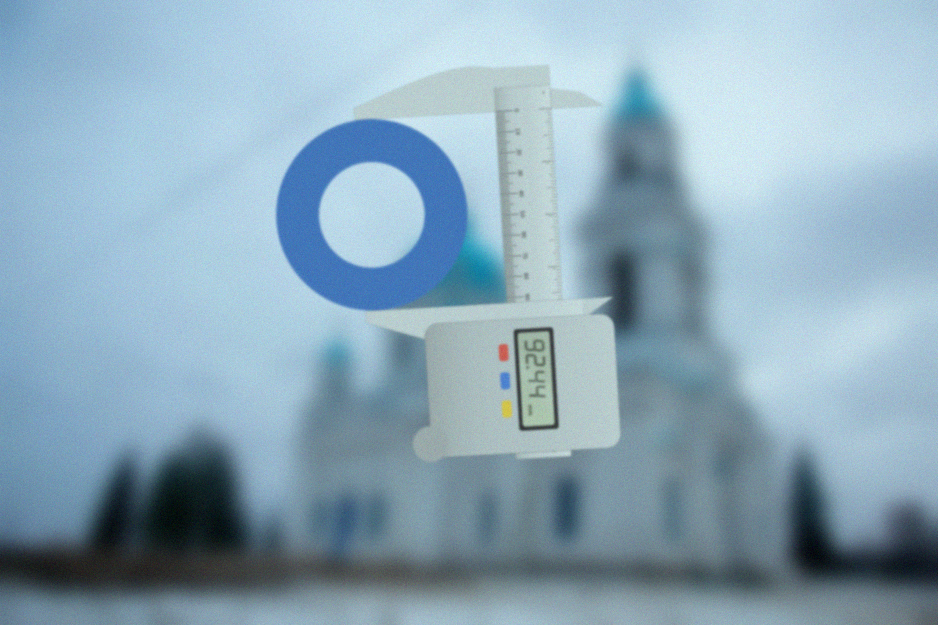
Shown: 92.44
